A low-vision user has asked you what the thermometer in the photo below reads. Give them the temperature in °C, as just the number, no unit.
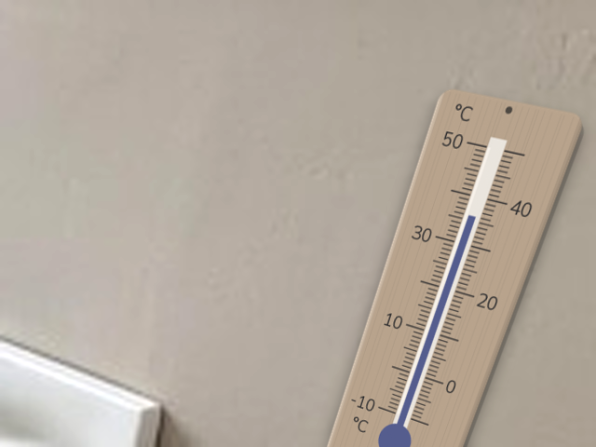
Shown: 36
